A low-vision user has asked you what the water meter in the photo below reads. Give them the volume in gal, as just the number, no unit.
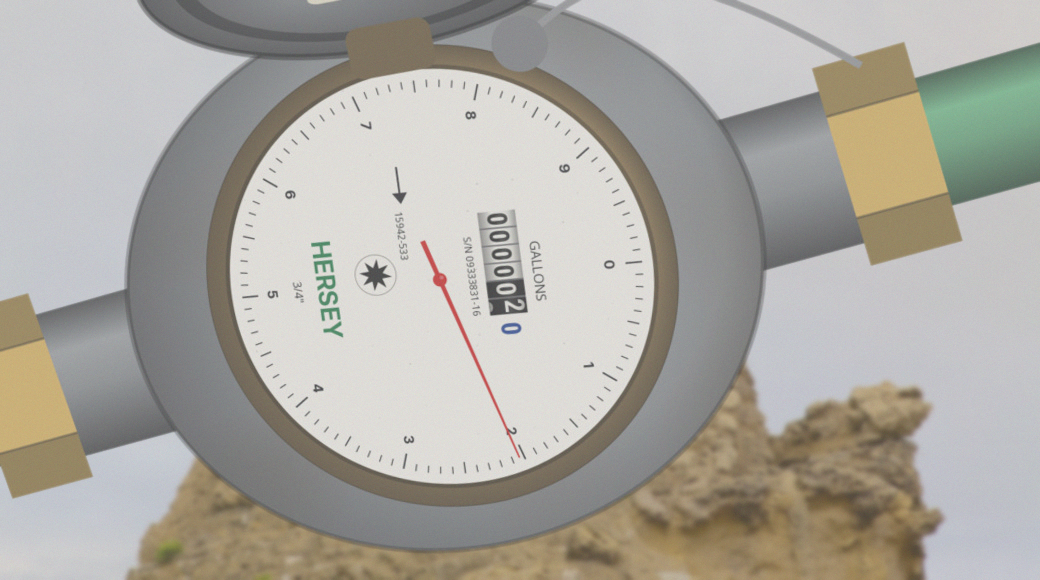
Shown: 22.0
